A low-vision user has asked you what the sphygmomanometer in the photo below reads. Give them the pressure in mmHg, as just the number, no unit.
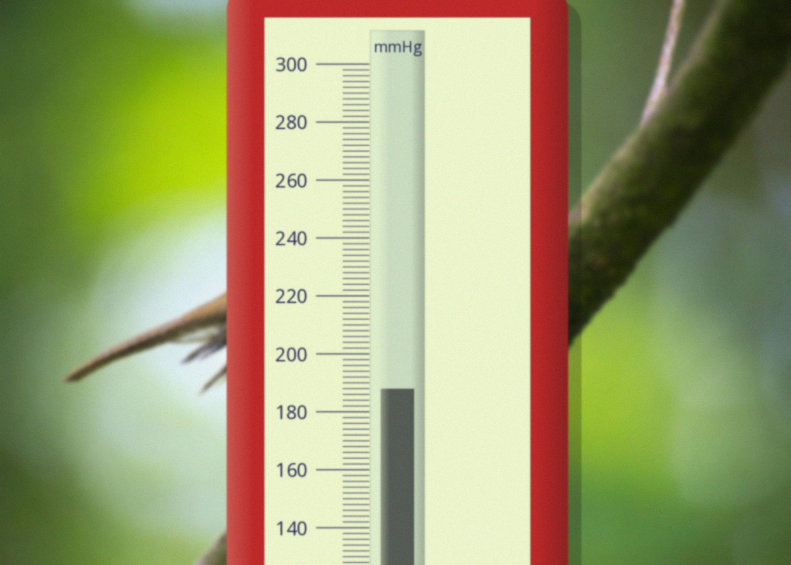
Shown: 188
